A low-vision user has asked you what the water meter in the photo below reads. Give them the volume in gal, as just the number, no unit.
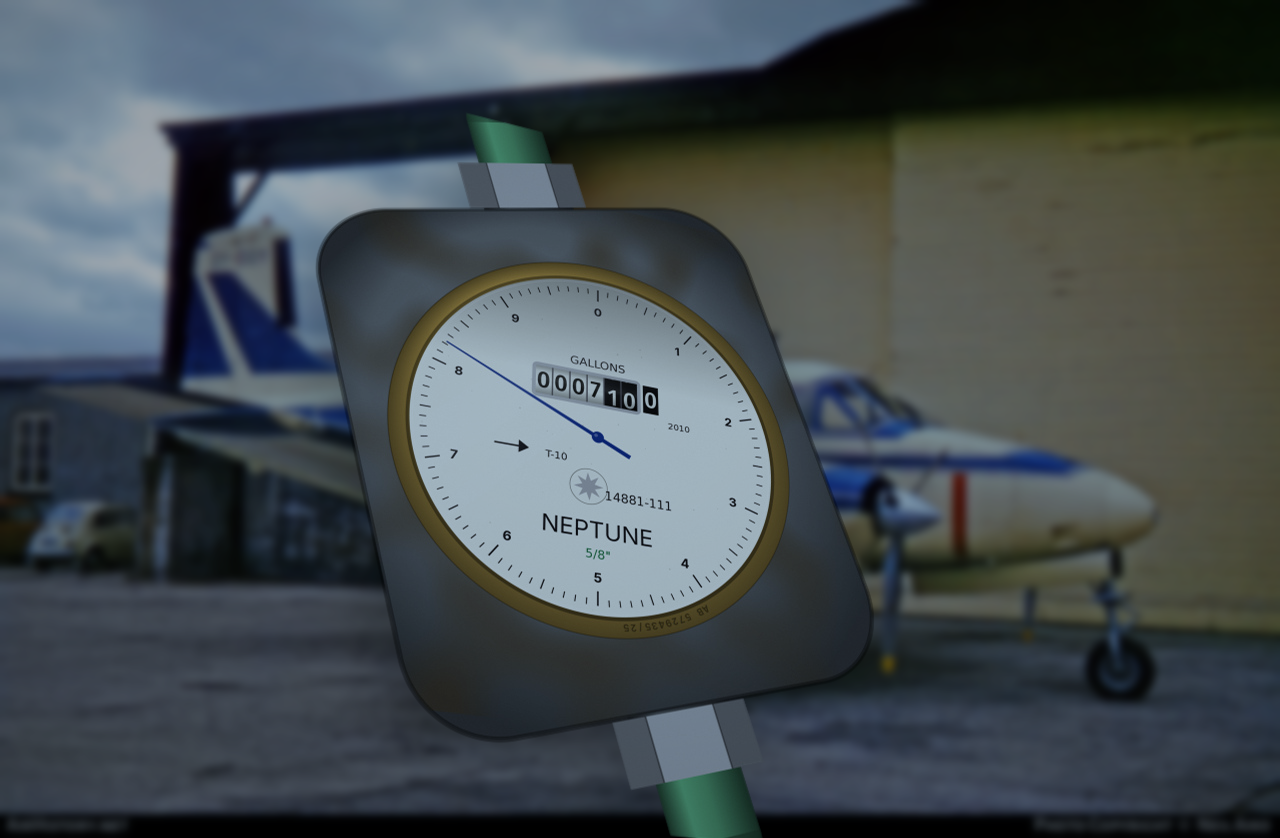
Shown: 7098.2
